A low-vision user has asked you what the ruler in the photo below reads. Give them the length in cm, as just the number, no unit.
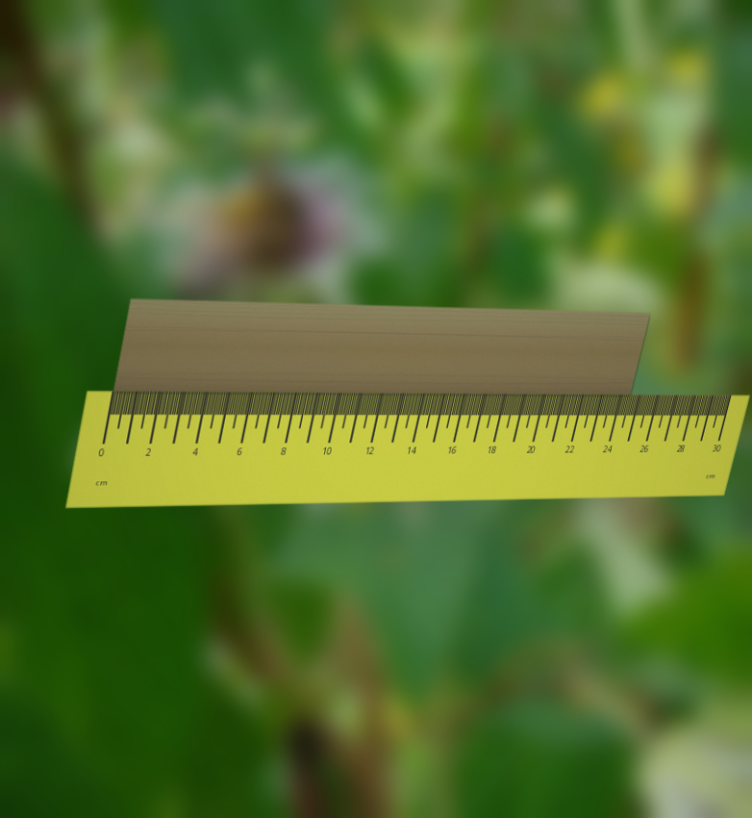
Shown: 24.5
